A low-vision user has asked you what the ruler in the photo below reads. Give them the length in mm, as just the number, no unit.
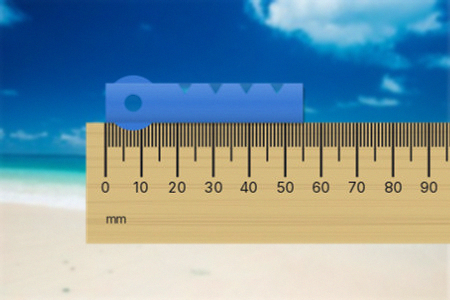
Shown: 55
